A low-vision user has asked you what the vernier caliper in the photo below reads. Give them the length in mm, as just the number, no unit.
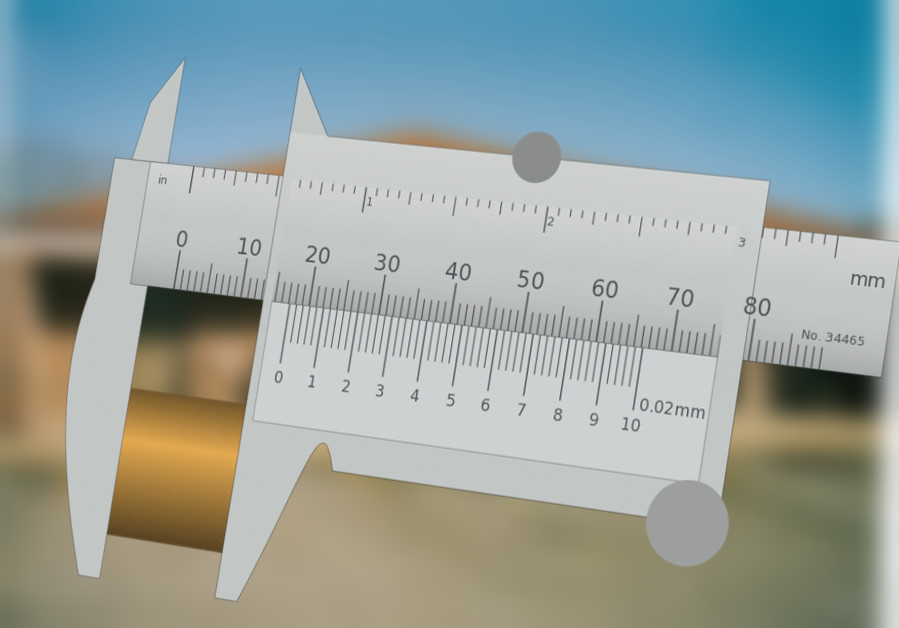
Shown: 17.2
